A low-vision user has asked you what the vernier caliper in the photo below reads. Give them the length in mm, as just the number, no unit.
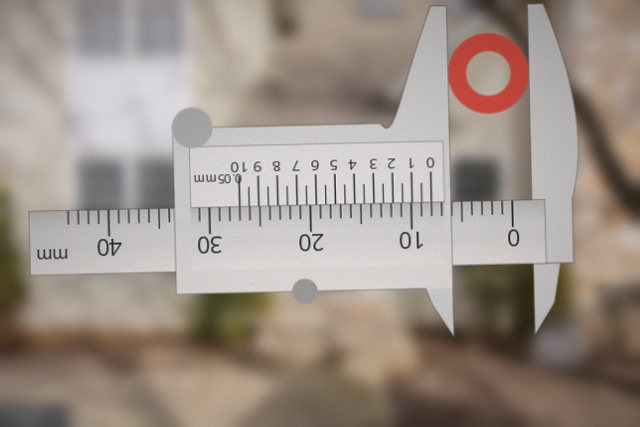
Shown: 8.0
